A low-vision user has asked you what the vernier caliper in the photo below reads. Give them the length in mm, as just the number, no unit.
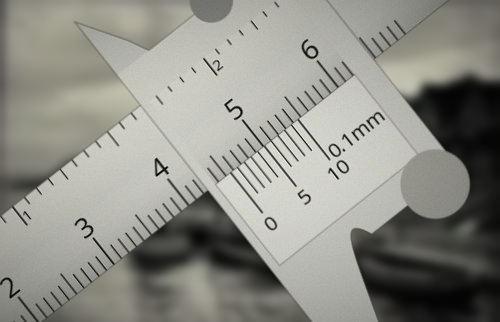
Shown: 45.6
